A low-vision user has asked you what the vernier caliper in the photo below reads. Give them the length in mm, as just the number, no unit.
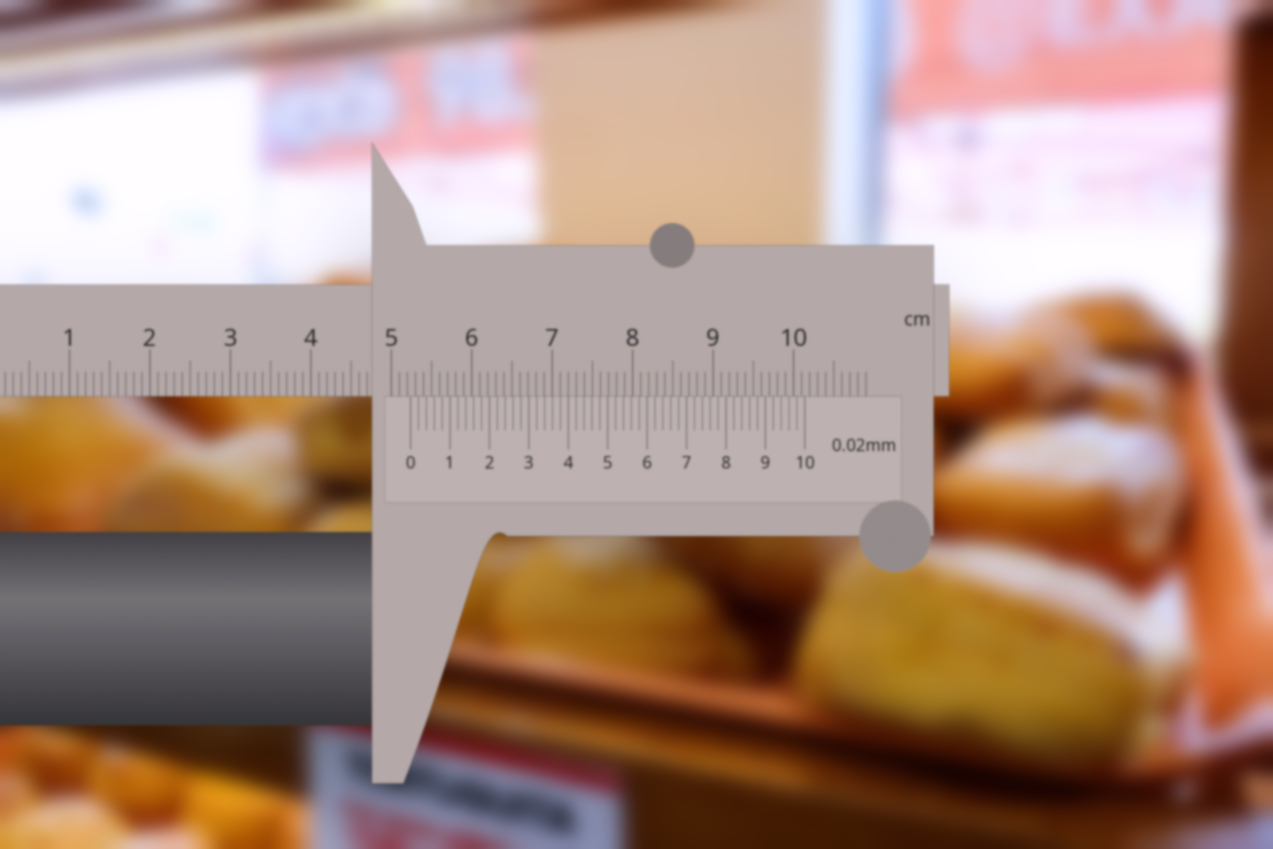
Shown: 52.4
